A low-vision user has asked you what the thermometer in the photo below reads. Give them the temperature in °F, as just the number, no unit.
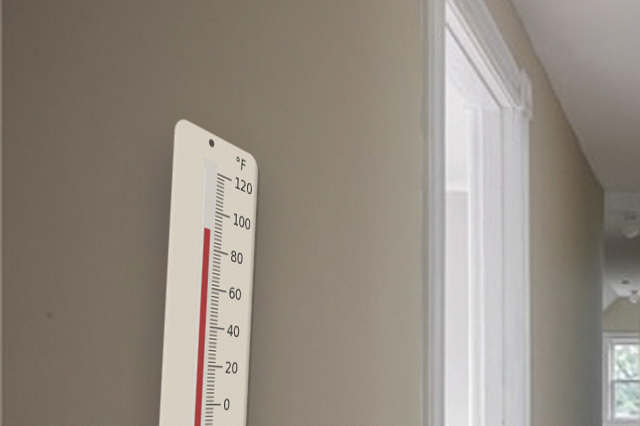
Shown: 90
